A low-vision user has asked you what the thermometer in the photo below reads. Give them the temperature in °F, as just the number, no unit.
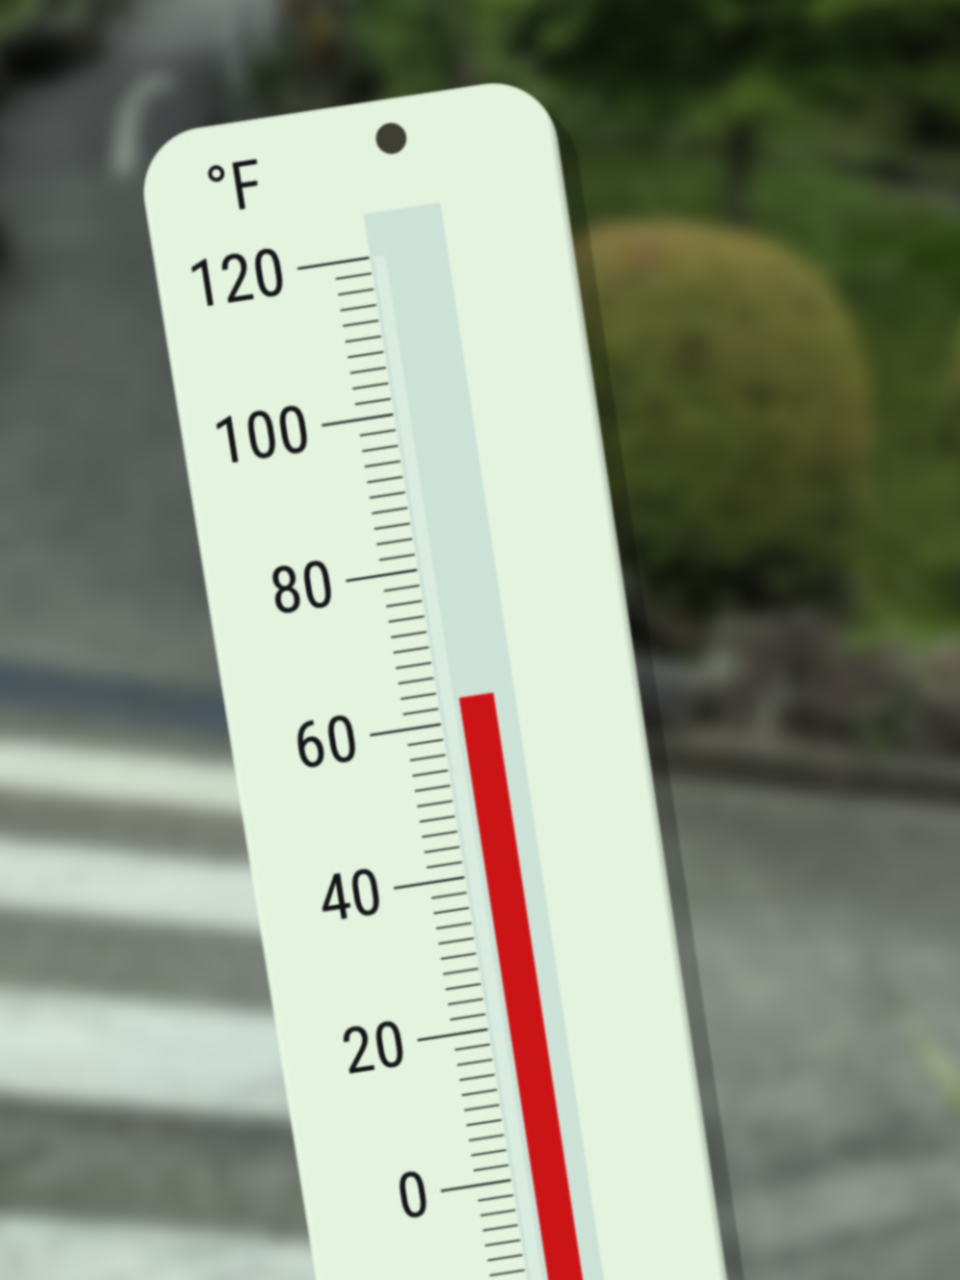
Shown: 63
